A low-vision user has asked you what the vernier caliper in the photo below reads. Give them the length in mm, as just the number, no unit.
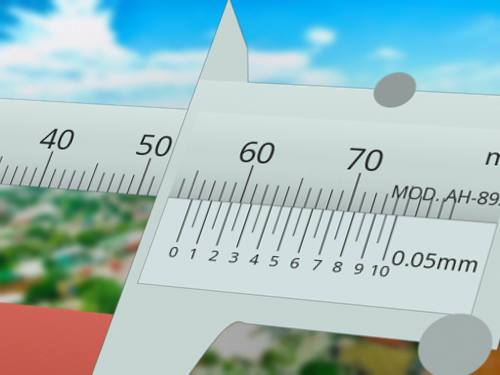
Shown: 55.4
